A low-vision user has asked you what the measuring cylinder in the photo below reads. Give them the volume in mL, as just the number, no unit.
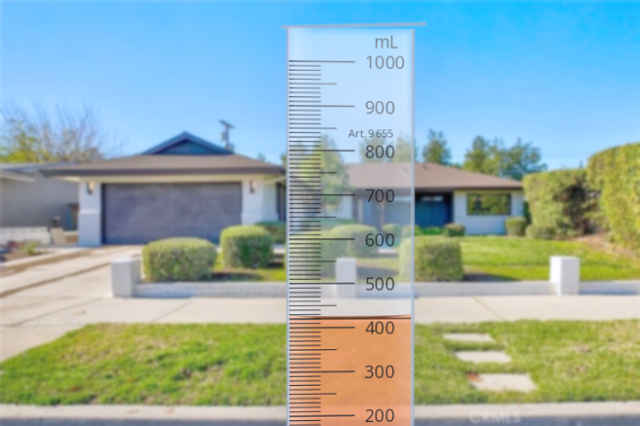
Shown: 420
